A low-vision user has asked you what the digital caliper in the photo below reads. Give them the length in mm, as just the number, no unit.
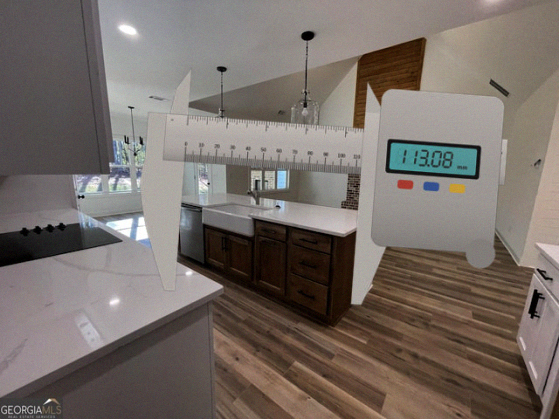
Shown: 113.08
